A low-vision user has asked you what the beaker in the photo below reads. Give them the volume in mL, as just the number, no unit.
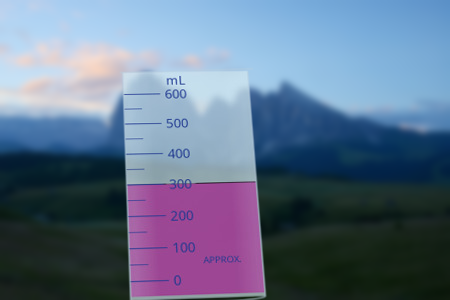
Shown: 300
